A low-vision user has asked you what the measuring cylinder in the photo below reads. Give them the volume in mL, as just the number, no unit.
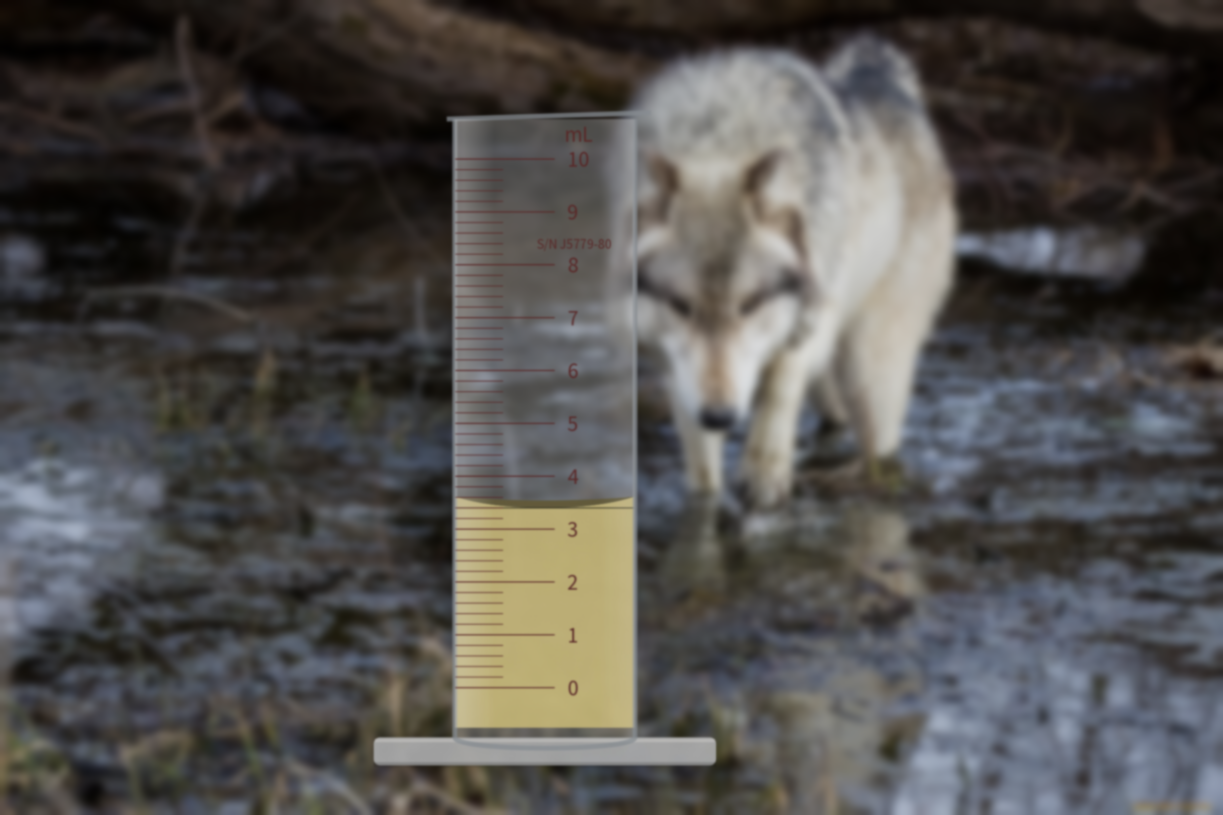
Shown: 3.4
